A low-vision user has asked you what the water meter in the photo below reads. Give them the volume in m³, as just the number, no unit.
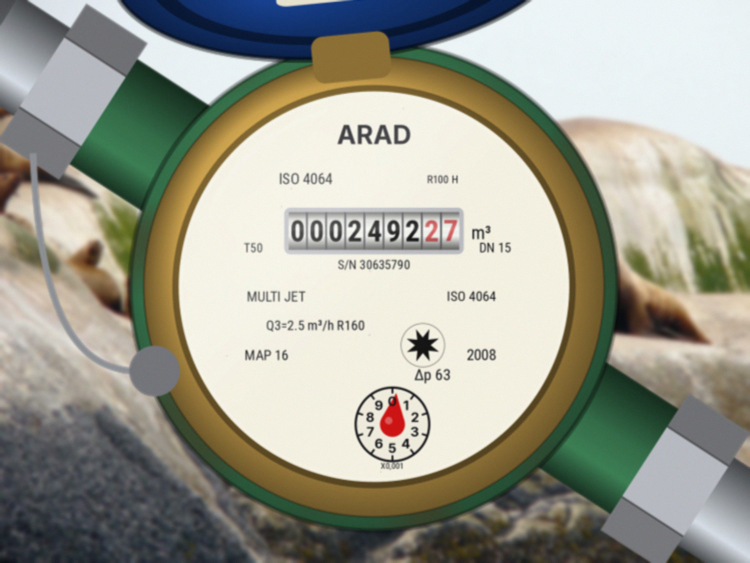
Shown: 2492.270
